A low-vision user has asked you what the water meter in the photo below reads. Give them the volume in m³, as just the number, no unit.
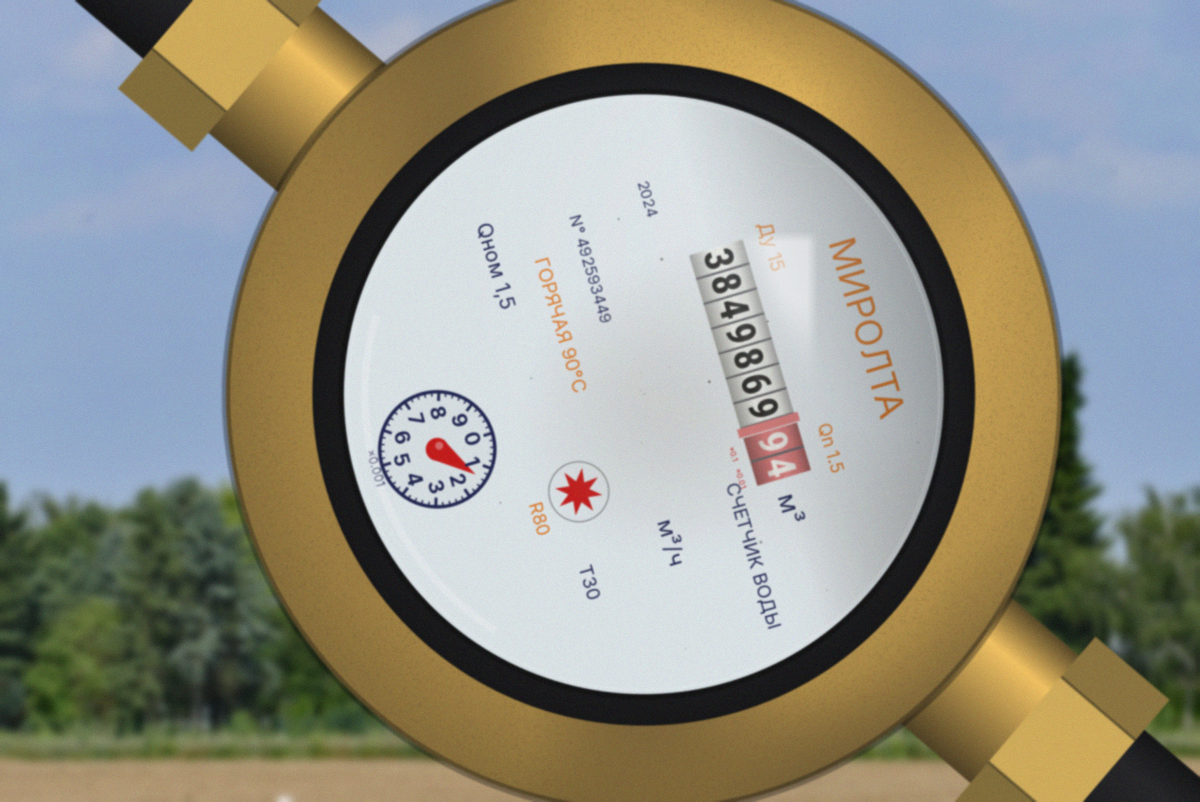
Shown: 3849869.941
